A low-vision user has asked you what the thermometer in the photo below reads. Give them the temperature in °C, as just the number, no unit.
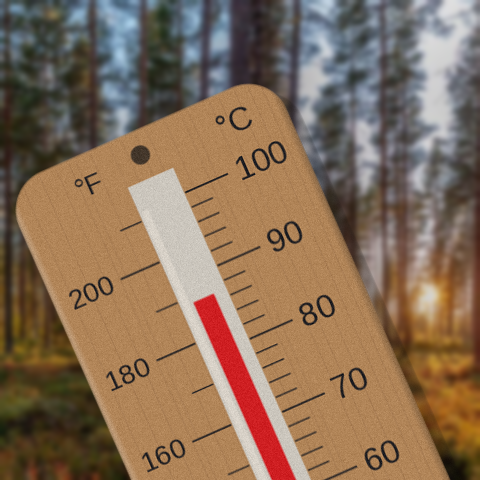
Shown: 87
